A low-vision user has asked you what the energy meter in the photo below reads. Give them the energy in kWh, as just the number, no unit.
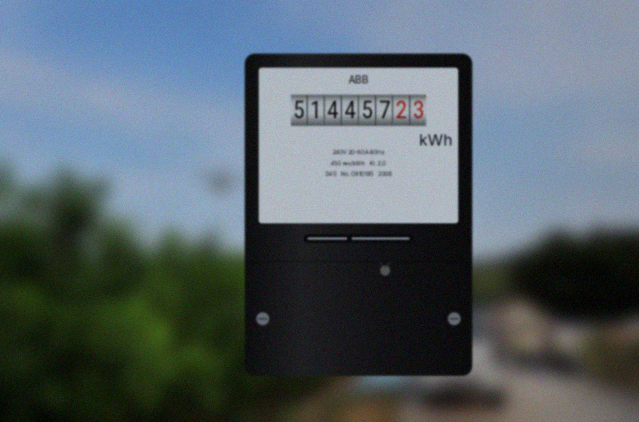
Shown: 514457.23
